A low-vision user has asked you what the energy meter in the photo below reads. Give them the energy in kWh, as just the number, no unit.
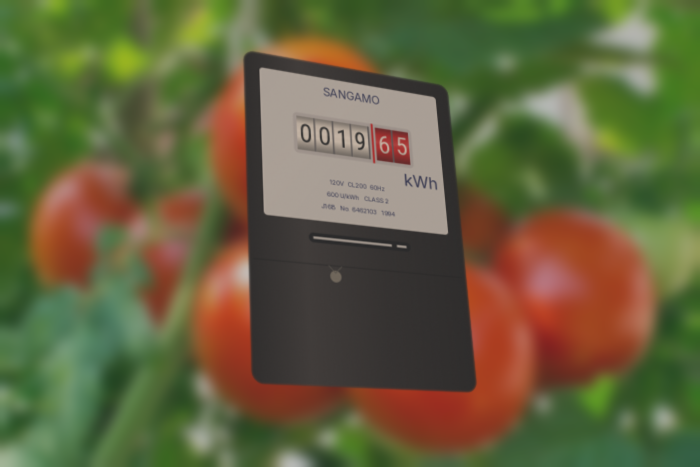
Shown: 19.65
